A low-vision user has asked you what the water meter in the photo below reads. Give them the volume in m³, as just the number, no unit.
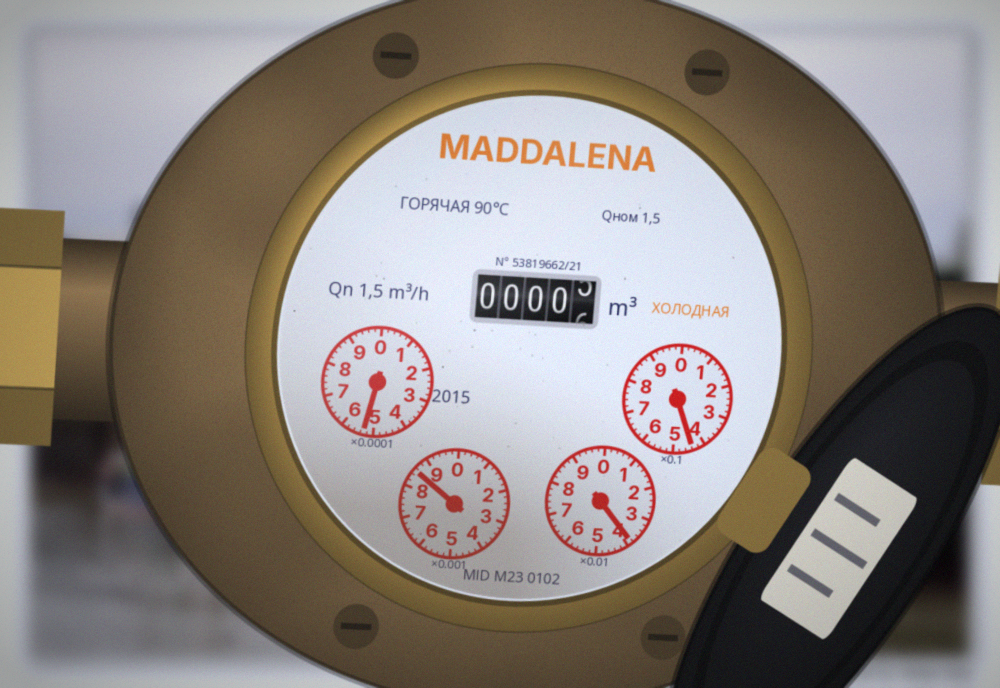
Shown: 5.4385
